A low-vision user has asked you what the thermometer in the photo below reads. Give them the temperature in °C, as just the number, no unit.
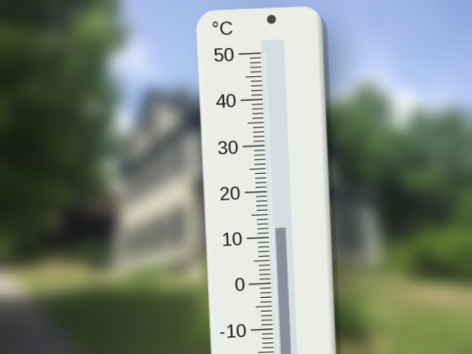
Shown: 12
